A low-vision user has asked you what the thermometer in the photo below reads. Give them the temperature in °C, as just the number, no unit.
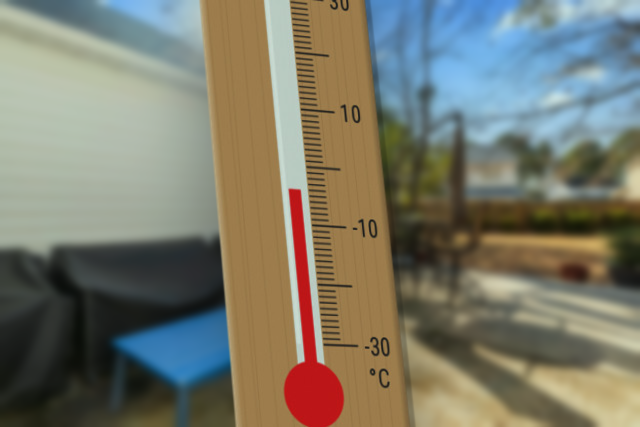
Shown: -4
